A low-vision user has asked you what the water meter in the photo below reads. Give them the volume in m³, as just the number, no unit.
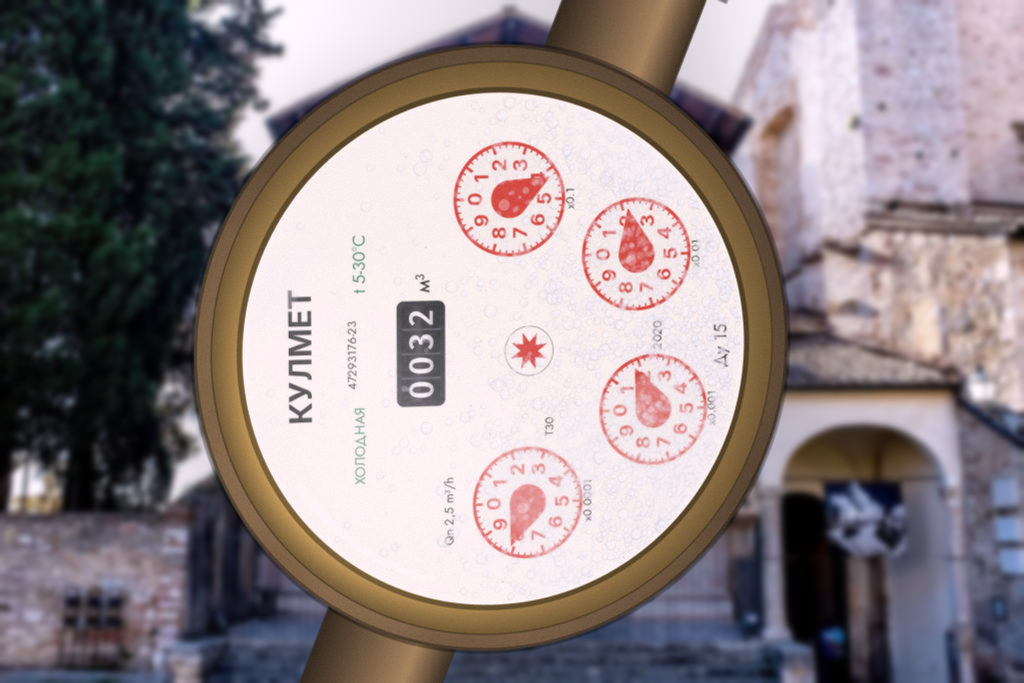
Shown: 32.4218
